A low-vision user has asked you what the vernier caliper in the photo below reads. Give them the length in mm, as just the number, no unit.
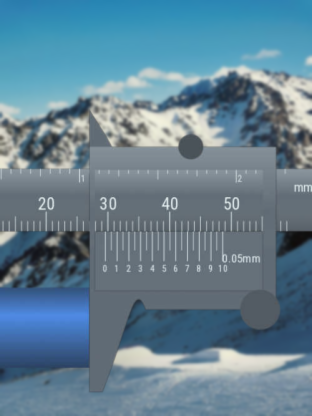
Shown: 29.6
